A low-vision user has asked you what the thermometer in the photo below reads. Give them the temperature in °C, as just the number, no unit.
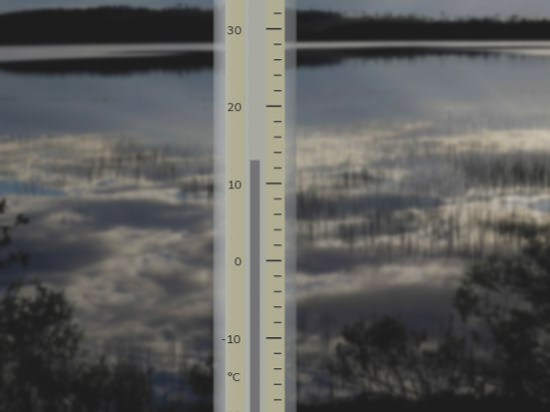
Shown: 13
